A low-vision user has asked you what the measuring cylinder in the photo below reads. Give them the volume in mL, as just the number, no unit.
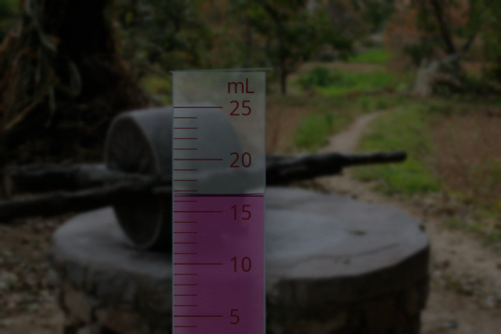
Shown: 16.5
